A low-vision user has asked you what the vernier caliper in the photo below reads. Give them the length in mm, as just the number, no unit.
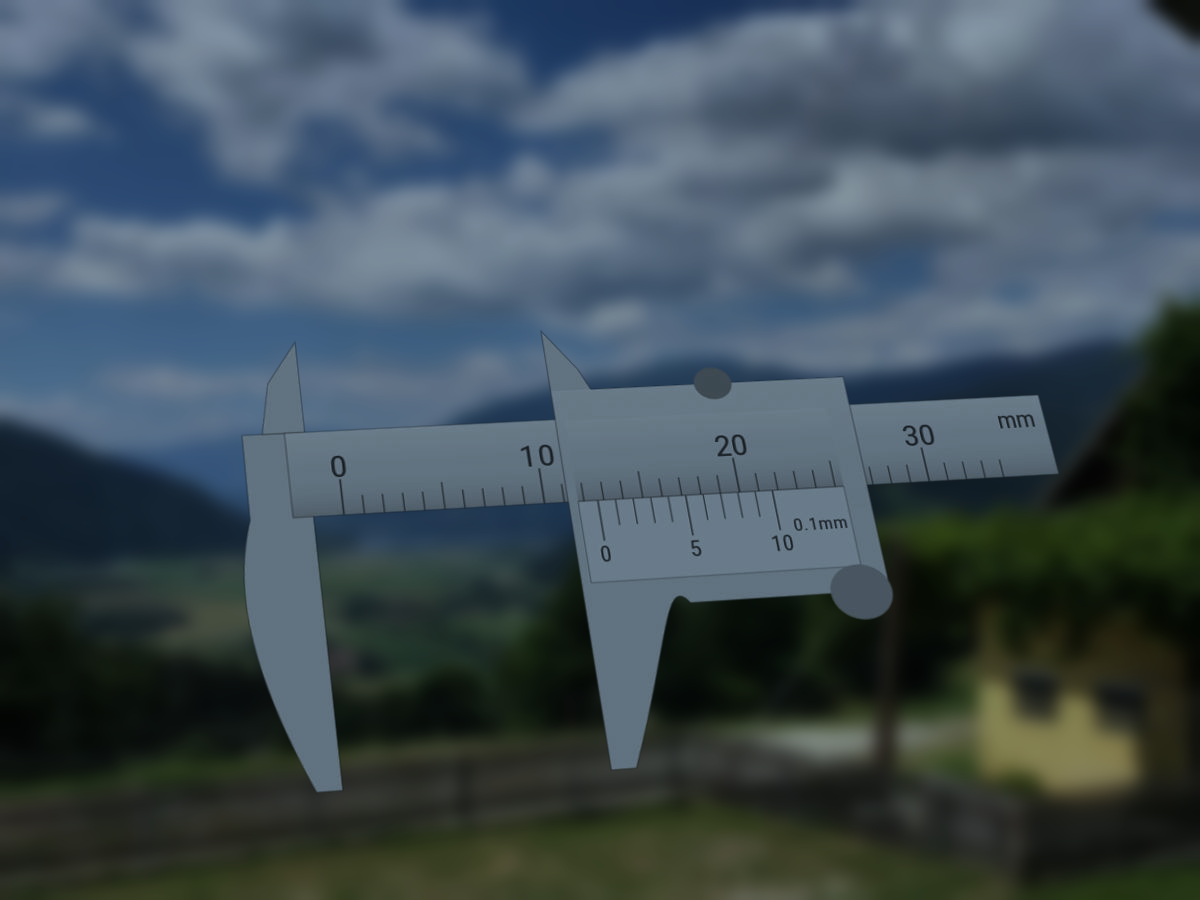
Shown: 12.7
